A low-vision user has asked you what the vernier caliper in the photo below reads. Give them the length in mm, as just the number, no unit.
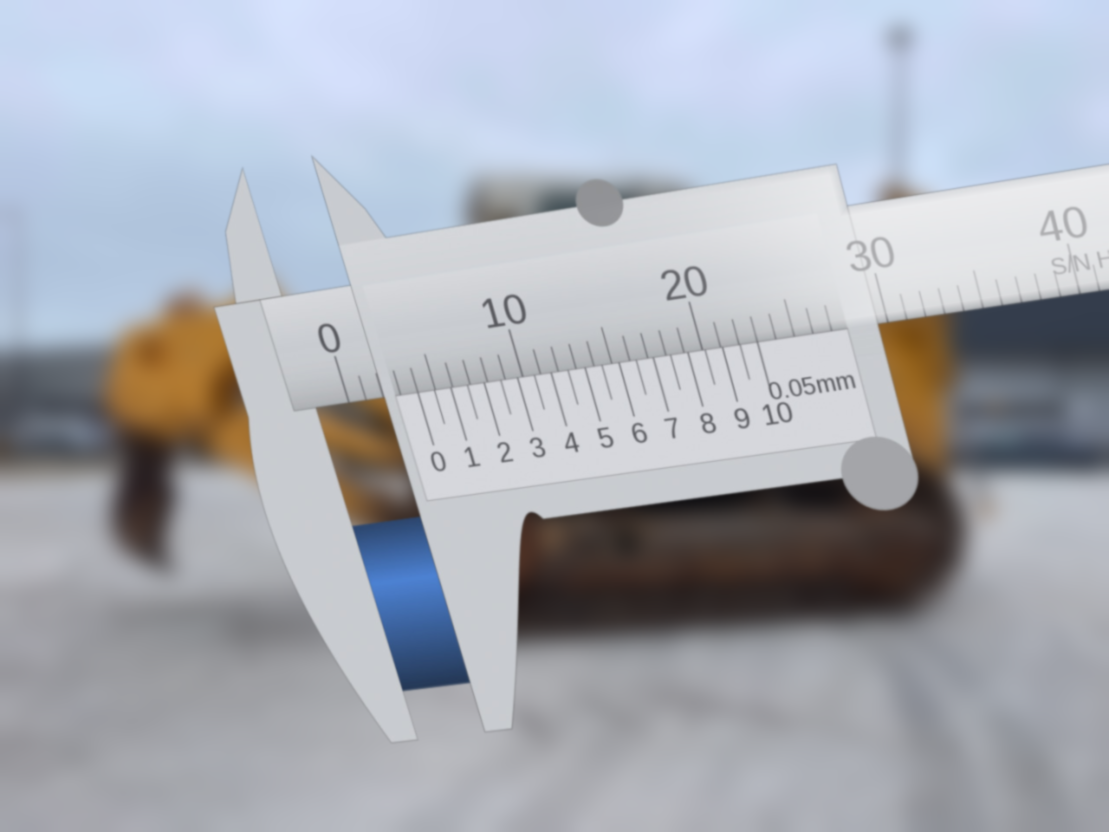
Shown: 4.0
